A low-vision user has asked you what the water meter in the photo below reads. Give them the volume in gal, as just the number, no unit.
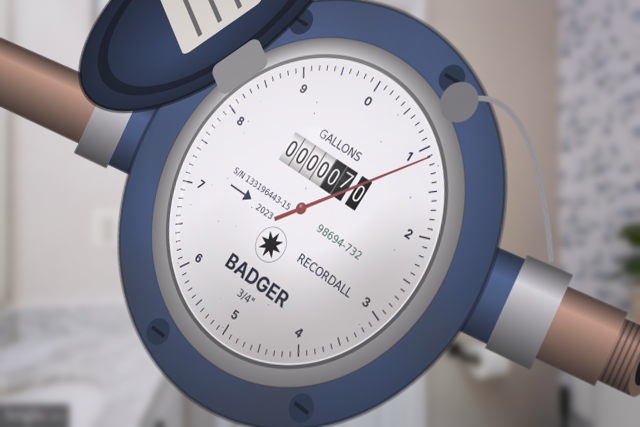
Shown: 71.1
